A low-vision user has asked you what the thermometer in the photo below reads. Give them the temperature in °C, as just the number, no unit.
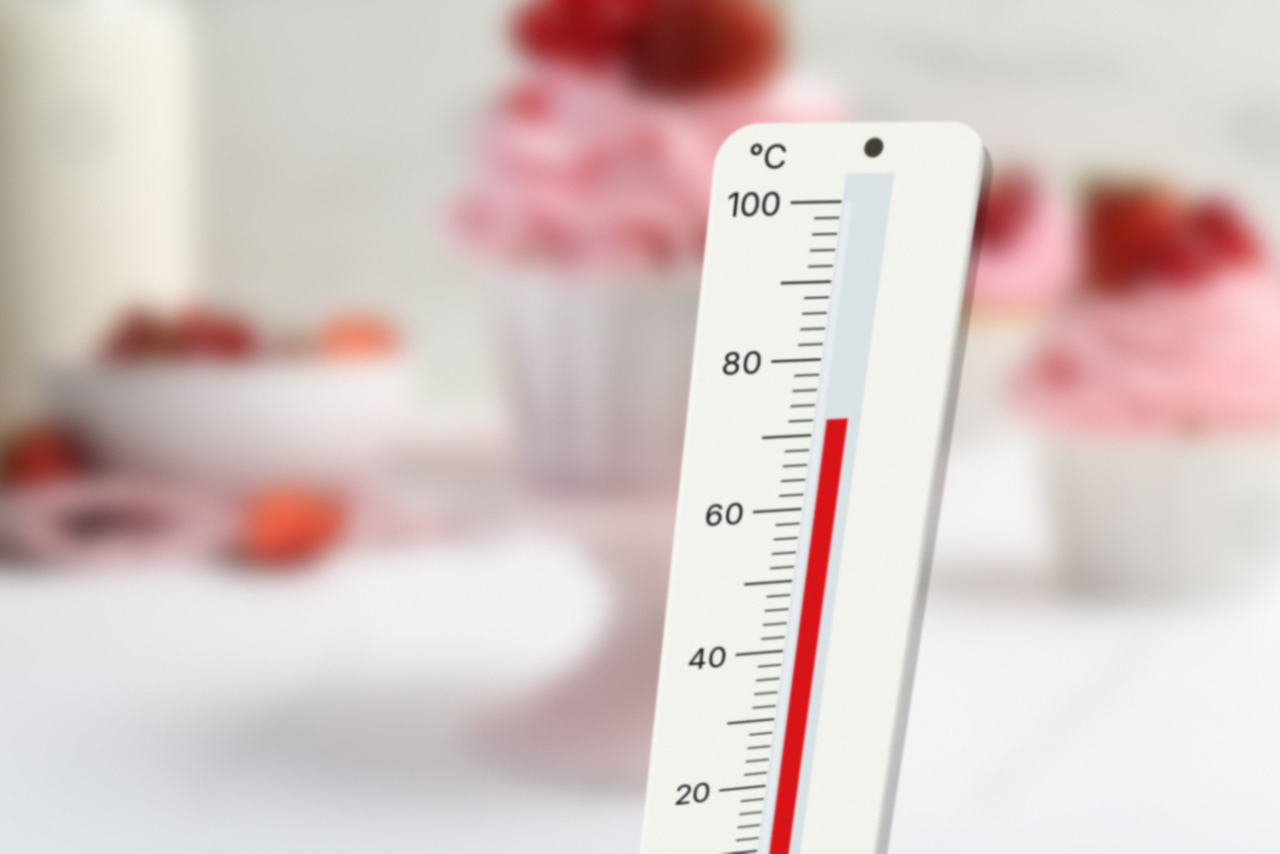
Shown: 72
